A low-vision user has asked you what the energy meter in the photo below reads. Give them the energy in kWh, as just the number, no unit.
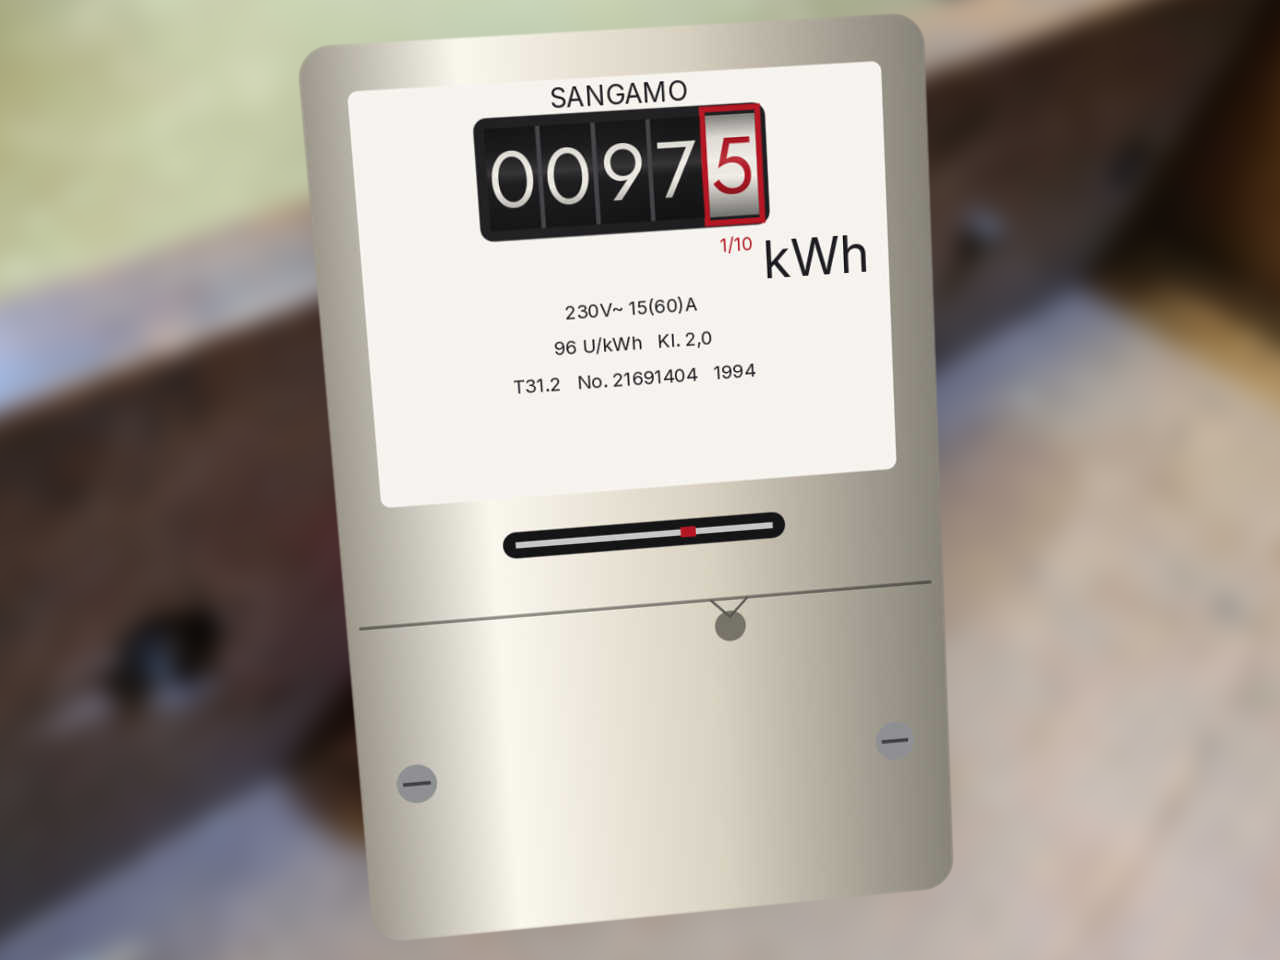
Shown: 97.5
